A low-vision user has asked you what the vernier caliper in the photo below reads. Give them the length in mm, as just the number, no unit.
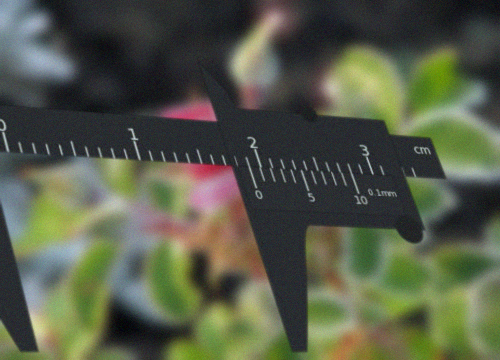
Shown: 19.0
